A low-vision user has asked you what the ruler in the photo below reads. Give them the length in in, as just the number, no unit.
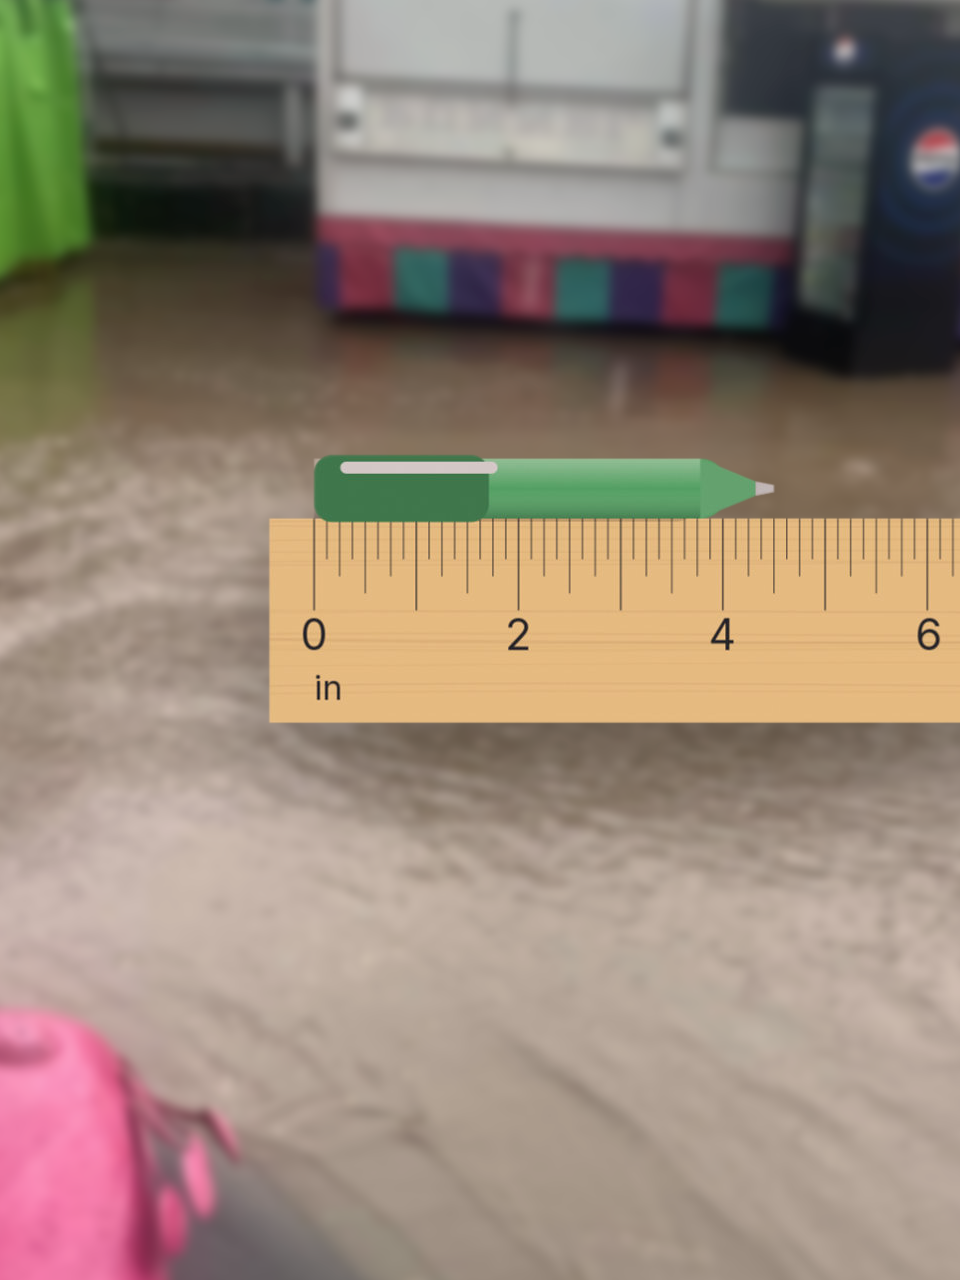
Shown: 4.5
